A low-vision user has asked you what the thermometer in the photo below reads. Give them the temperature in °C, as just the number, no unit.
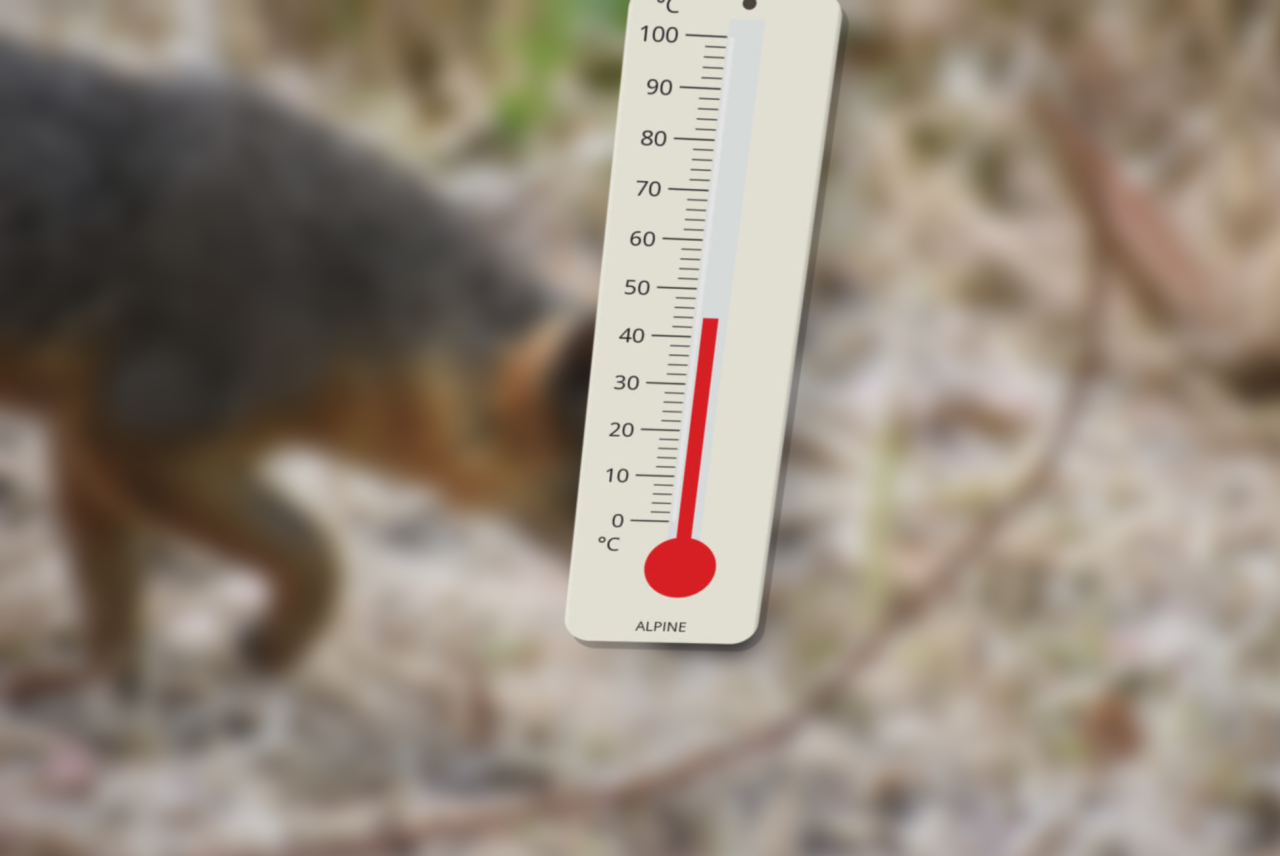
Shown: 44
